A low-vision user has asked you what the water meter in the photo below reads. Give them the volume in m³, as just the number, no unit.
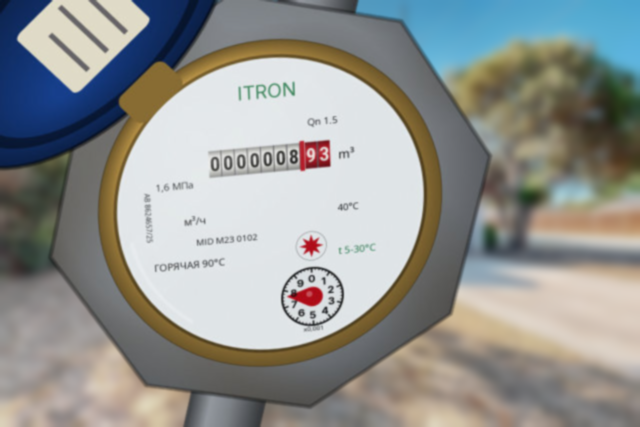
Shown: 8.937
